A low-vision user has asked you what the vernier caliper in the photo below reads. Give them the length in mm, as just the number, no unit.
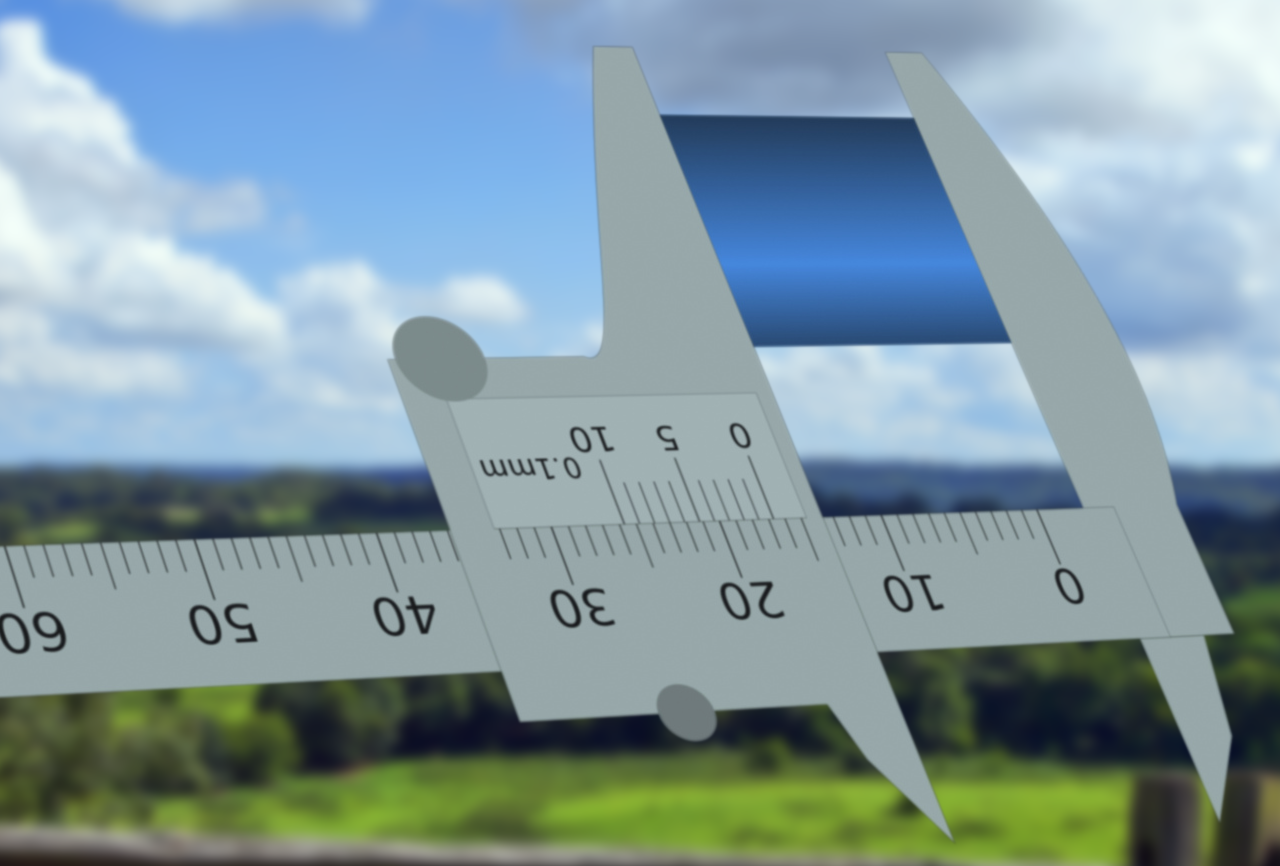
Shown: 16.7
